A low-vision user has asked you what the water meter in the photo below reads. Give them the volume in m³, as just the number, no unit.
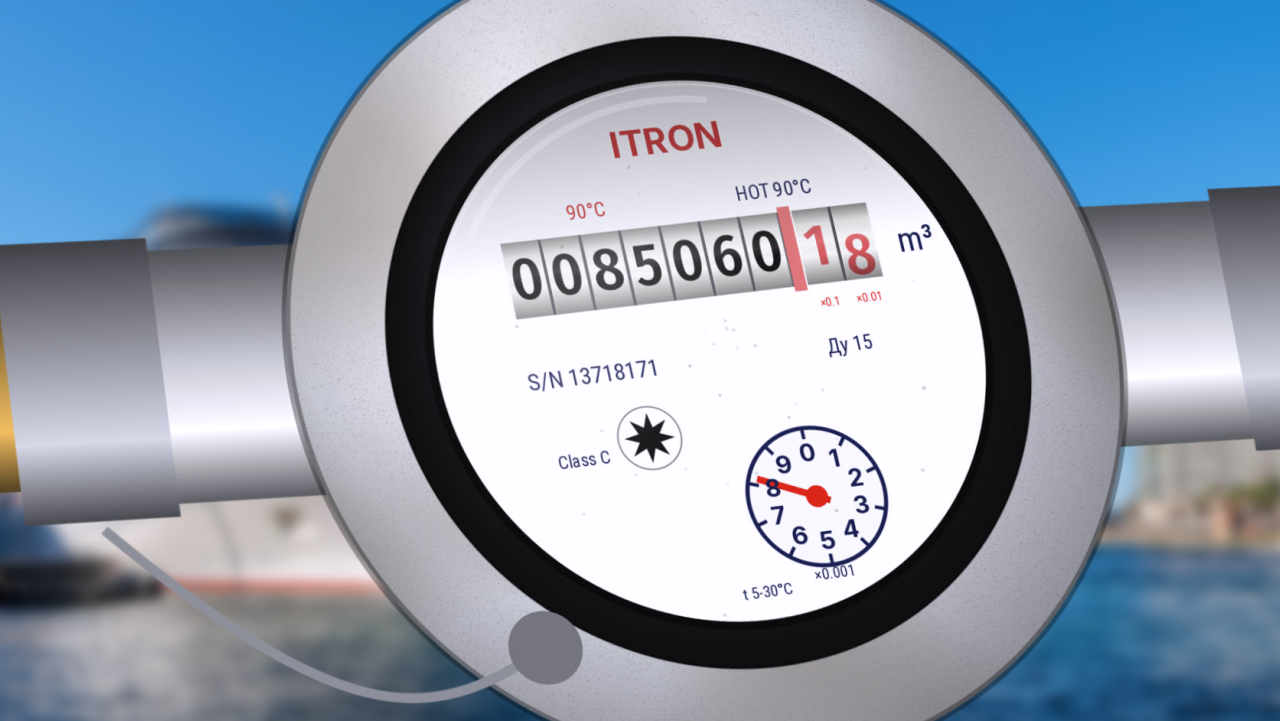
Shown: 85060.178
